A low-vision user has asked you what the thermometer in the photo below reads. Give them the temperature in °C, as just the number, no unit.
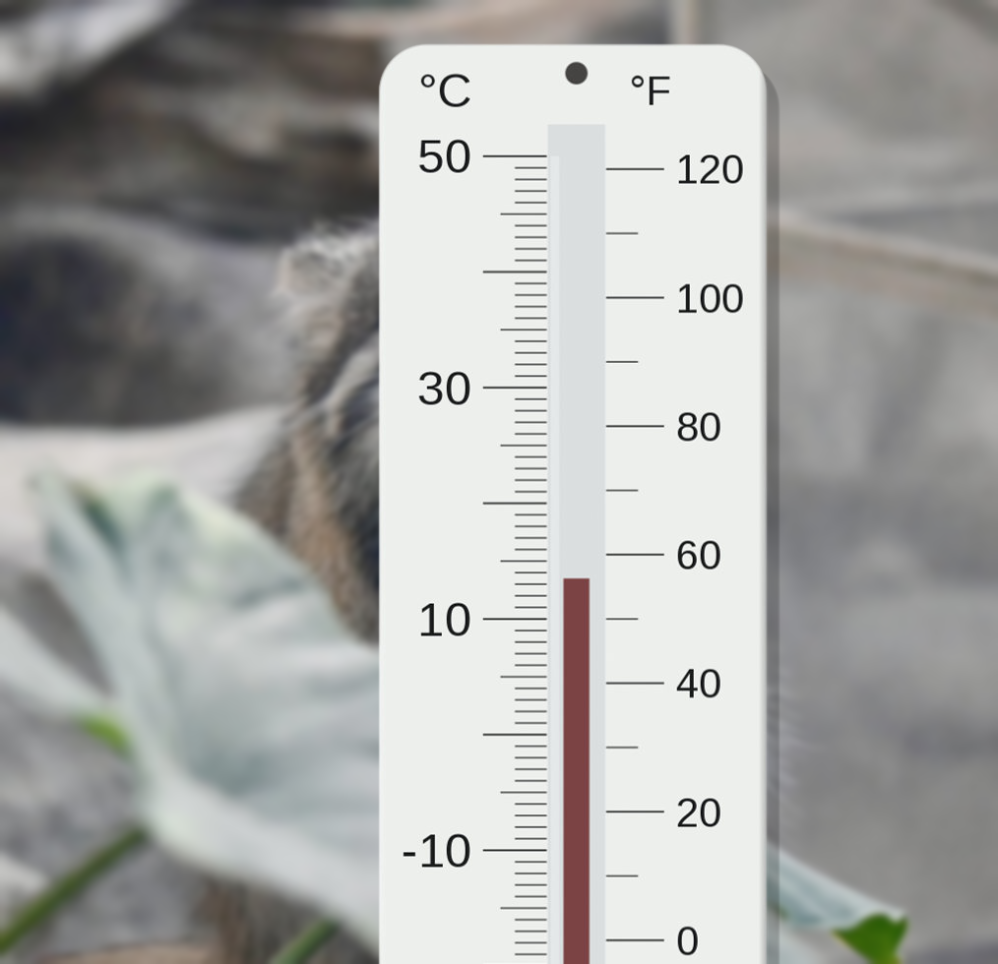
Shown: 13.5
